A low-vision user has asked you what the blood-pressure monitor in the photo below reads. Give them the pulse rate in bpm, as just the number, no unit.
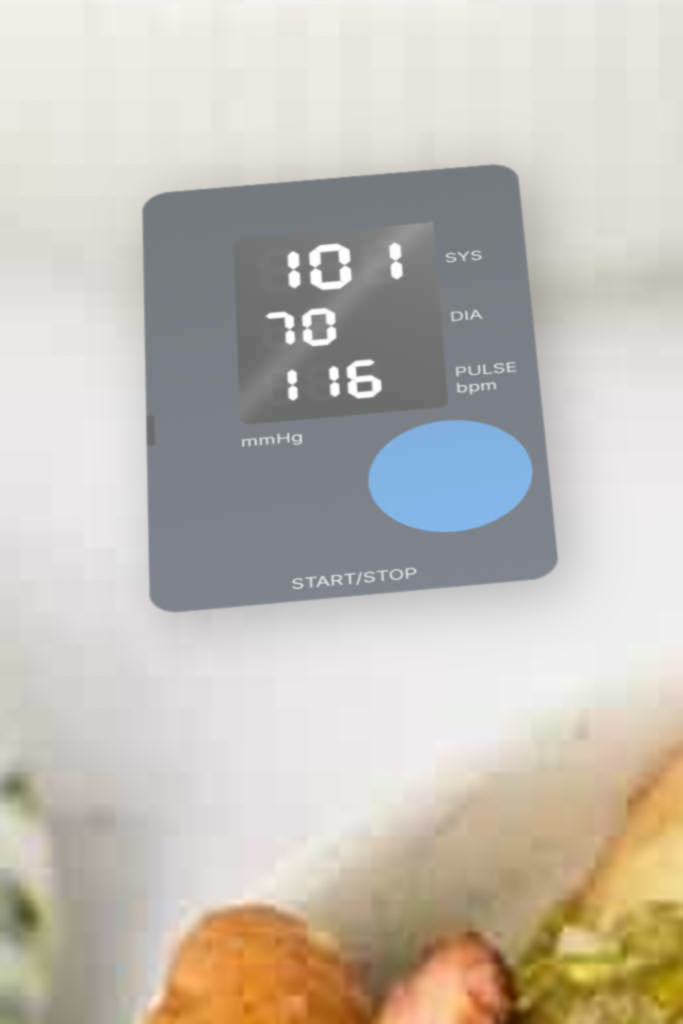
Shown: 116
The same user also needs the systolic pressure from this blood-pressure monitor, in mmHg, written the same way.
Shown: 101
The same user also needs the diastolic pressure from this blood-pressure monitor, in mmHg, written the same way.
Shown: 70
